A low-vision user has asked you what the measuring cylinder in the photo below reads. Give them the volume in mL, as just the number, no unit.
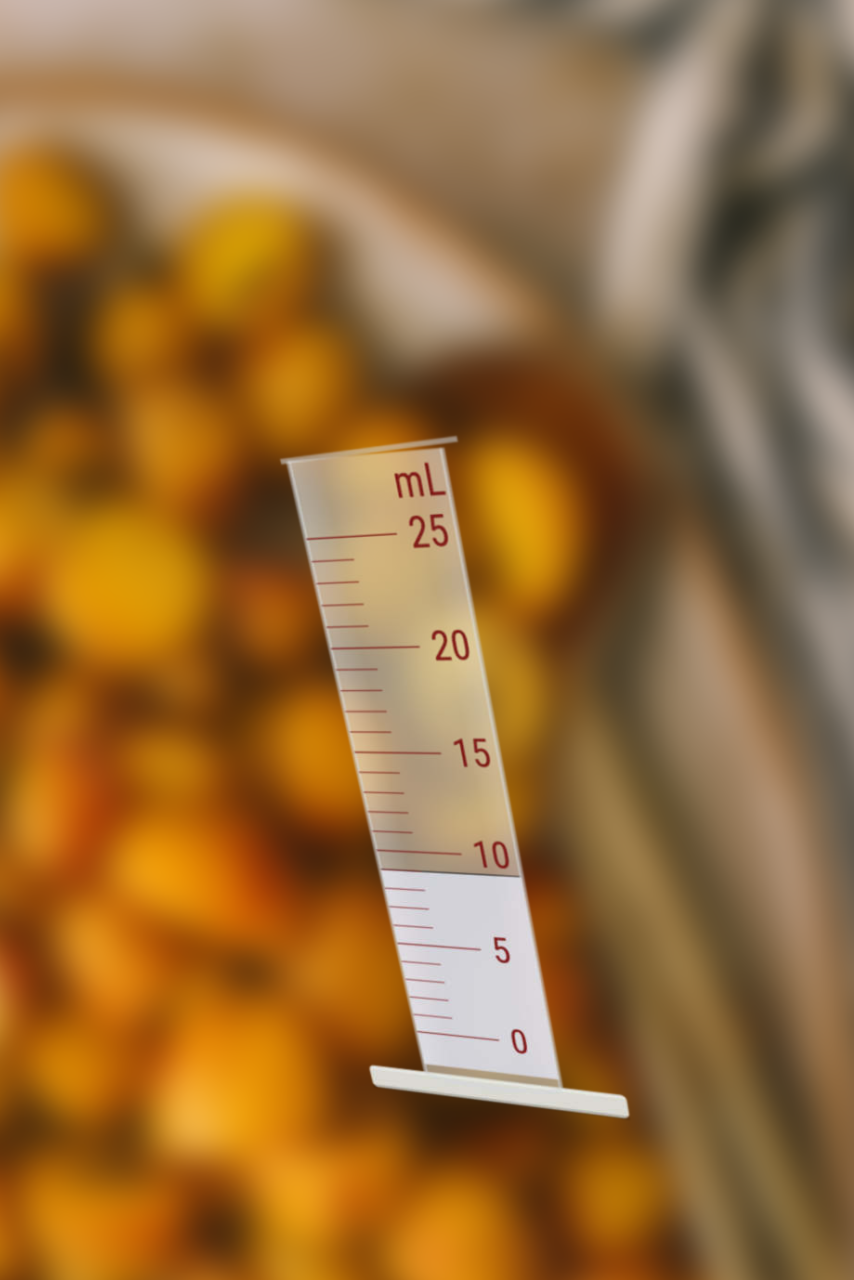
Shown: 9
